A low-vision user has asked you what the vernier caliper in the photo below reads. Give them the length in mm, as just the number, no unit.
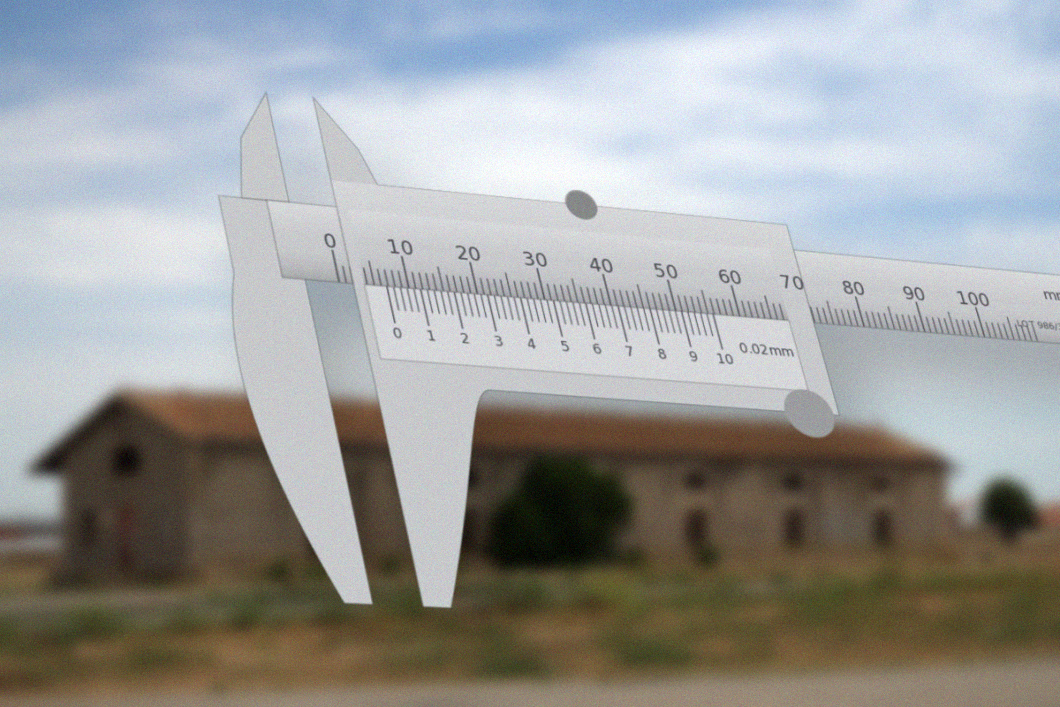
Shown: 6.8
